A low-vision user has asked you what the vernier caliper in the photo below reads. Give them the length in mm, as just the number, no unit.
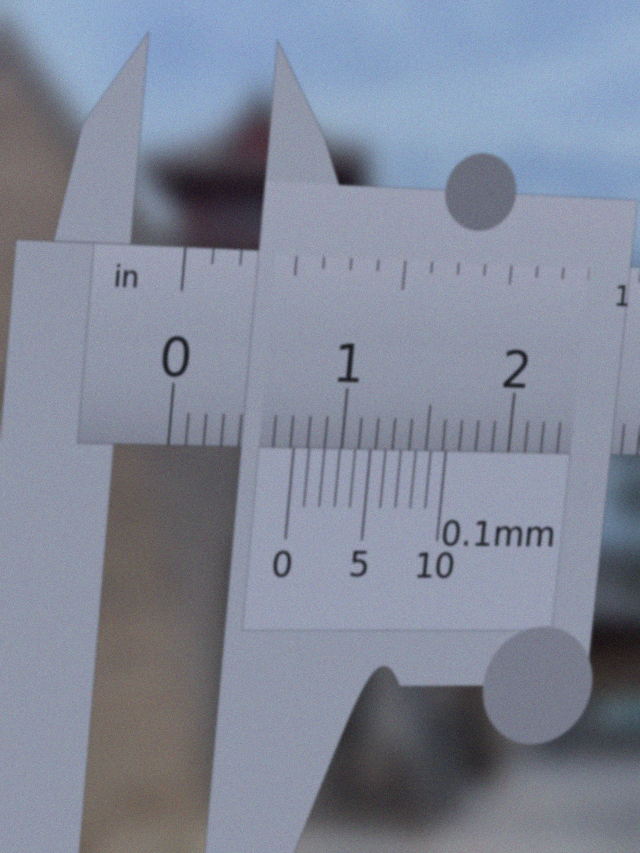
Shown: 7.2
